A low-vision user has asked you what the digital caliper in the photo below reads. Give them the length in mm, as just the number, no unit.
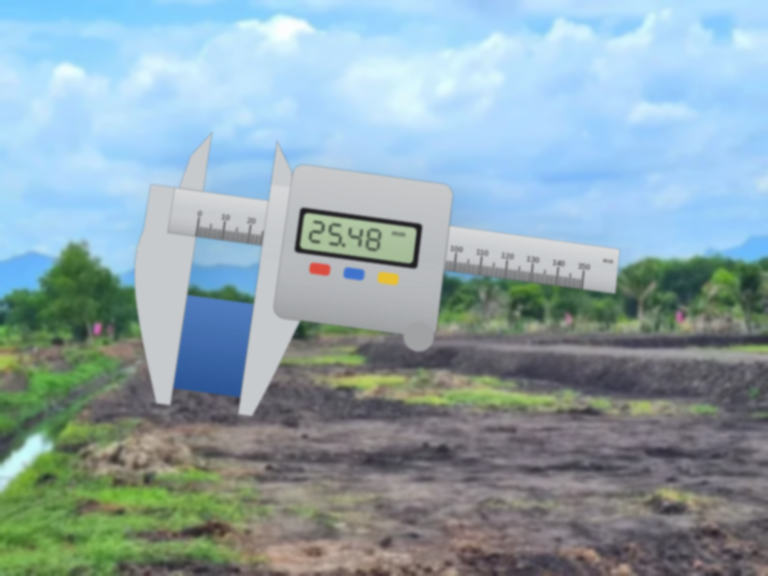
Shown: 25.48
